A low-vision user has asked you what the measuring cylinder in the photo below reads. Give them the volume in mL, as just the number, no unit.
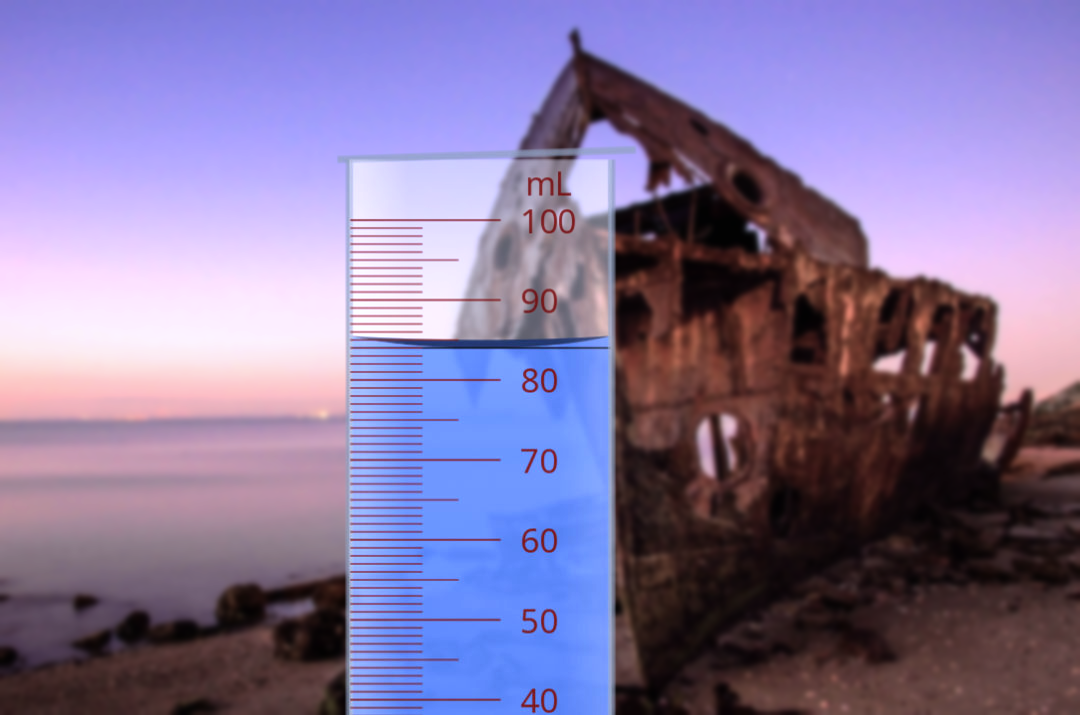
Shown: 84
